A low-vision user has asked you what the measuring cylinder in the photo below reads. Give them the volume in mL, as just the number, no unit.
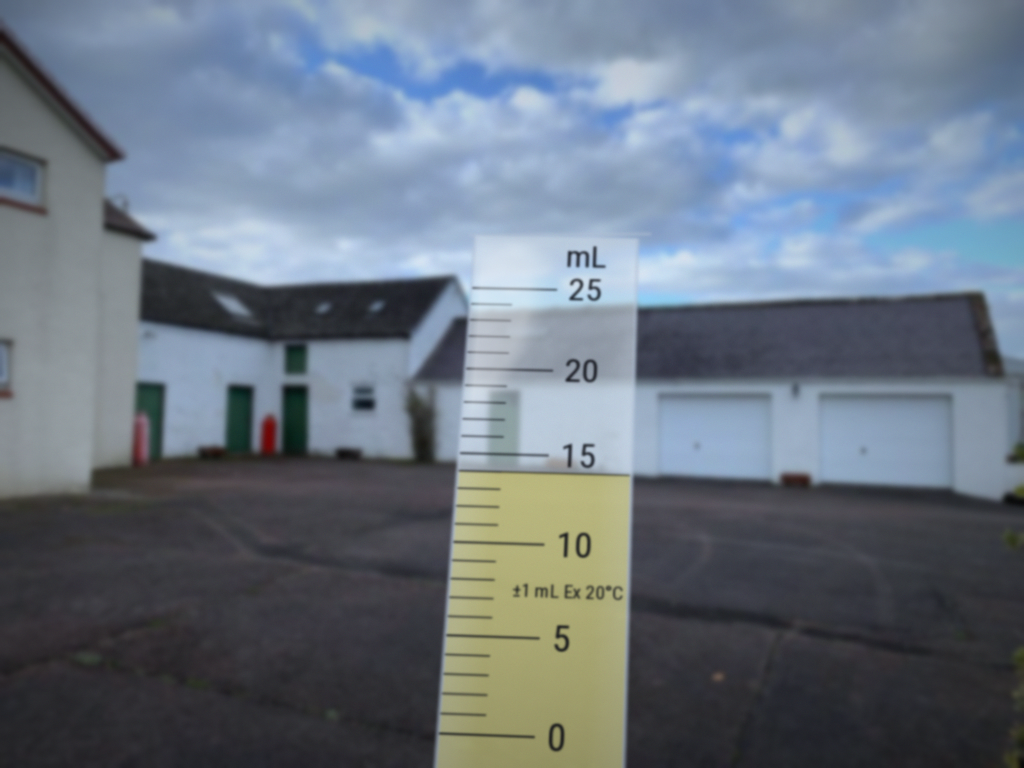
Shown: 14
